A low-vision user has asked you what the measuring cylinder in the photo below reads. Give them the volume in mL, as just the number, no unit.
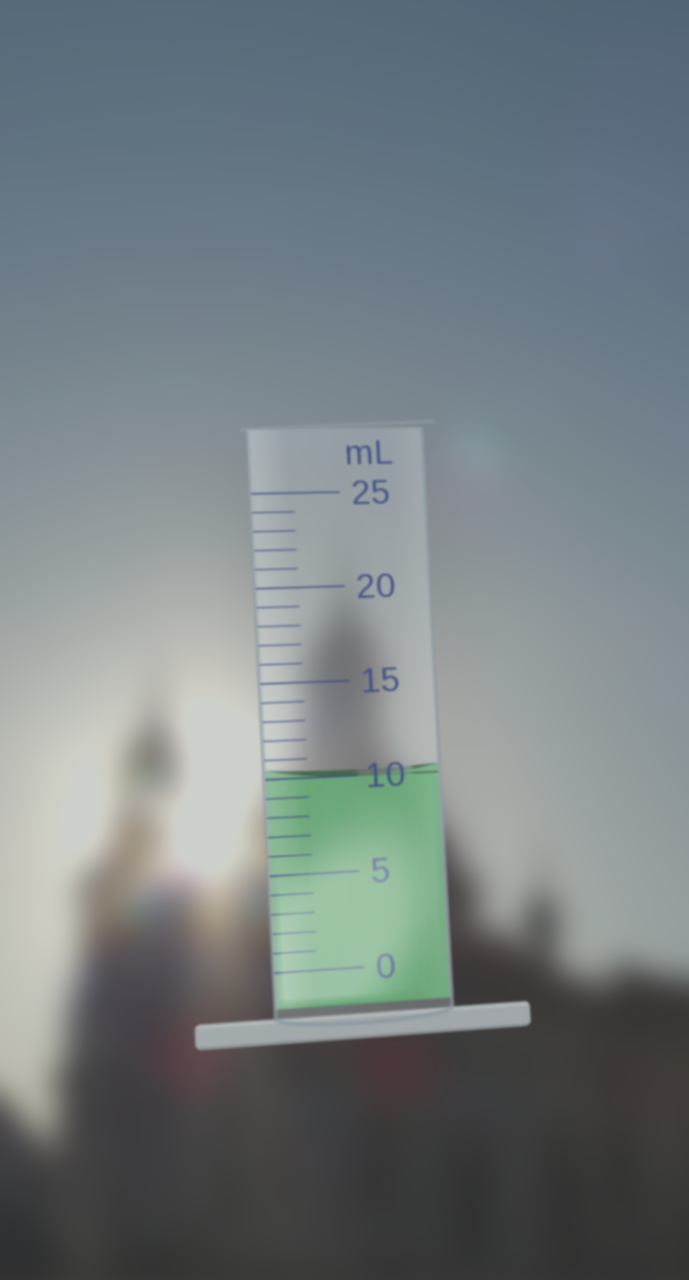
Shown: 10
